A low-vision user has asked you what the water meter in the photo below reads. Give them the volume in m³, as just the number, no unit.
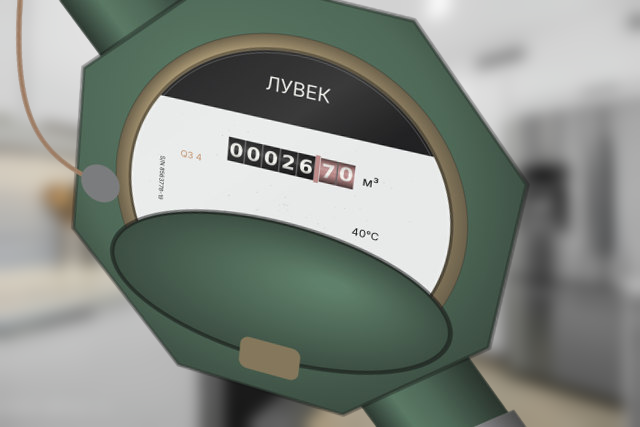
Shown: 26.70
